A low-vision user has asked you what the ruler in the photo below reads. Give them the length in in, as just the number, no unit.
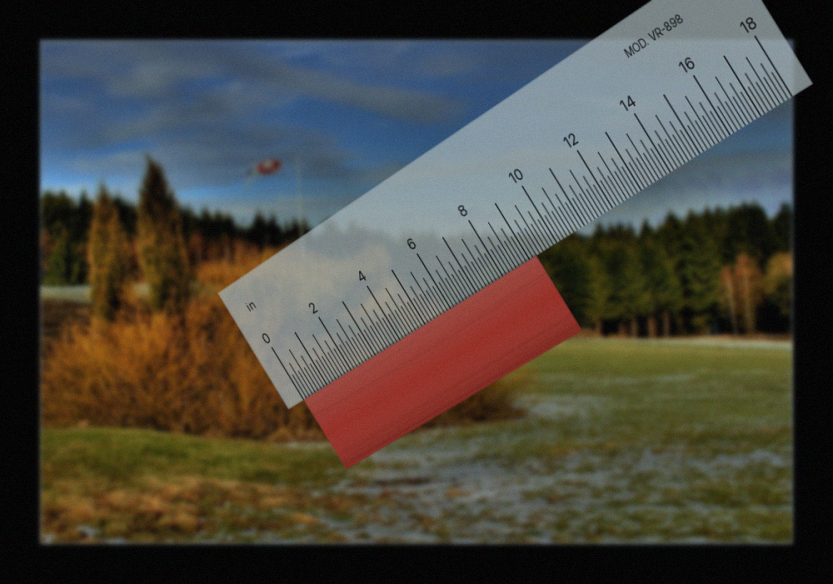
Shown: 9.25
